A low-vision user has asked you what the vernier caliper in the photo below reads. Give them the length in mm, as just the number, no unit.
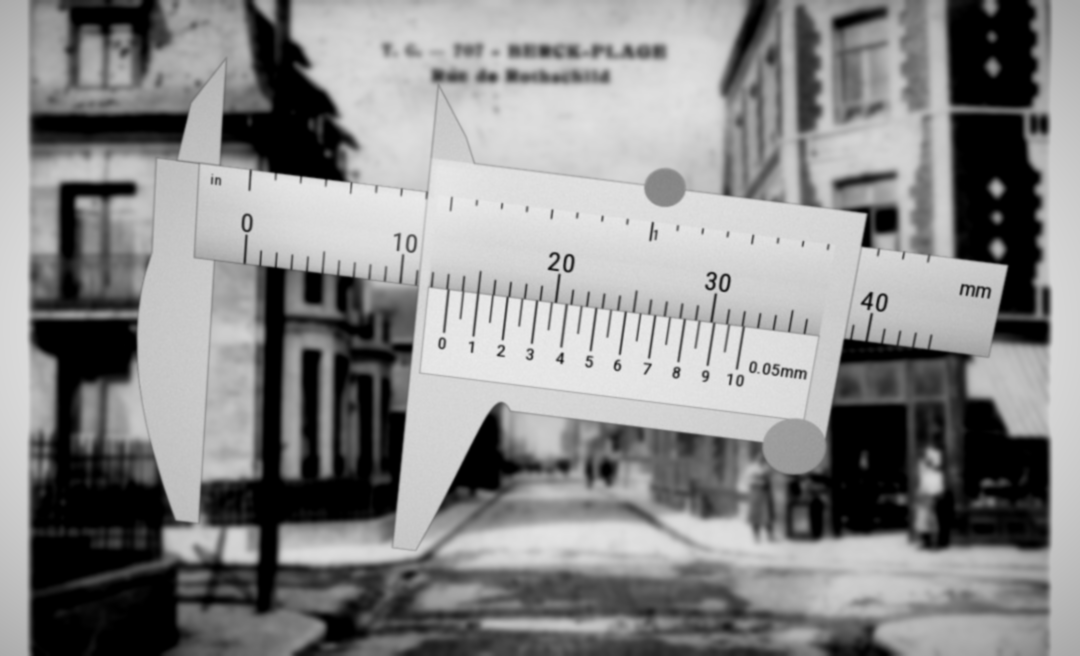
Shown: 13.1
